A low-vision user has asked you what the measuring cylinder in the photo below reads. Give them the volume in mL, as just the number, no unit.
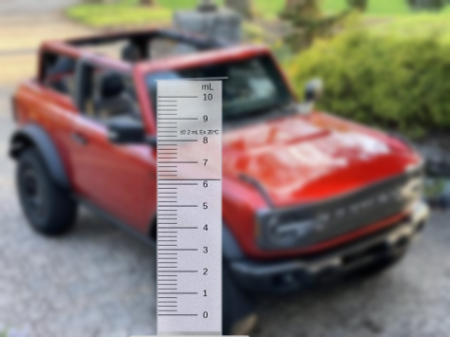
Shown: 6.2
